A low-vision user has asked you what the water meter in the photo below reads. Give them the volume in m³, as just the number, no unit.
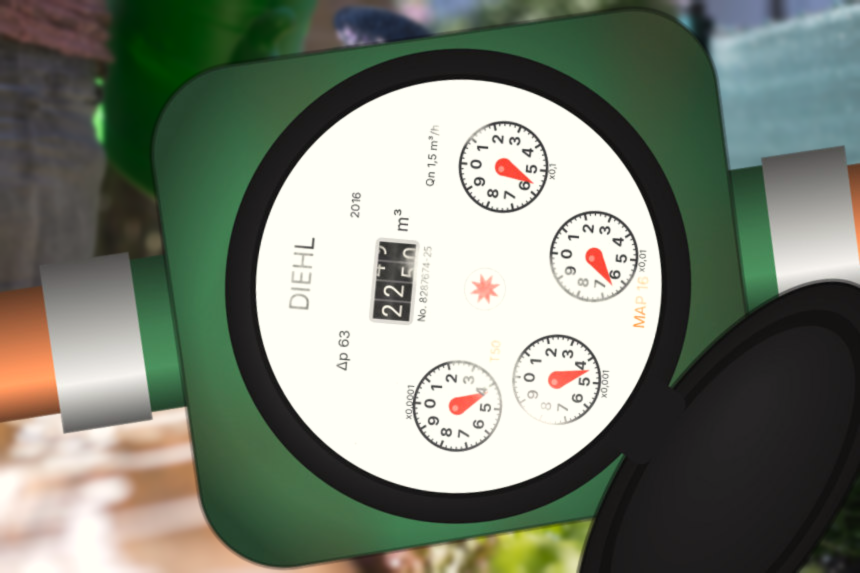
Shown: 2249.5644
